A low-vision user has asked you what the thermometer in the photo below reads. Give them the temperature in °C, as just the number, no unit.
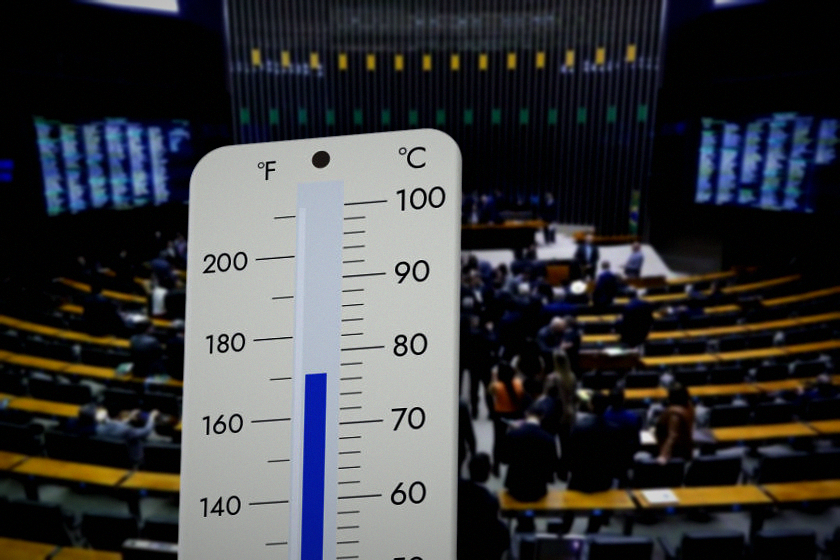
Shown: 77
